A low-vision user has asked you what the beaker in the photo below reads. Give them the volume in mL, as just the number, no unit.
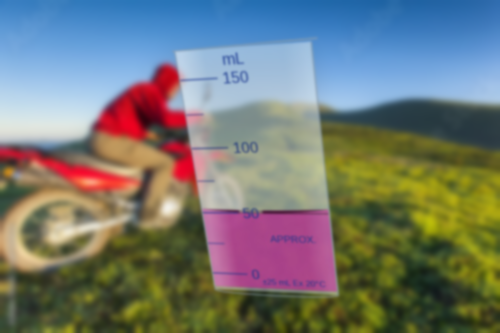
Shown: 50
